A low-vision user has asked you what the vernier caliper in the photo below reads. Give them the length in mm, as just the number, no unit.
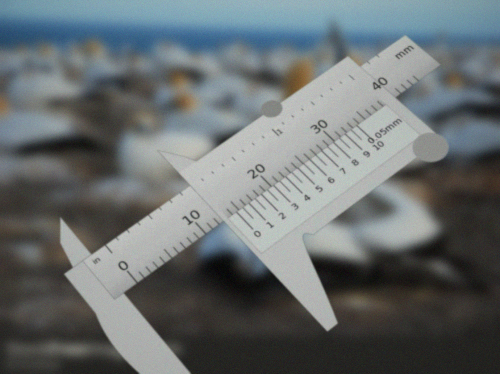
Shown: 14.6
